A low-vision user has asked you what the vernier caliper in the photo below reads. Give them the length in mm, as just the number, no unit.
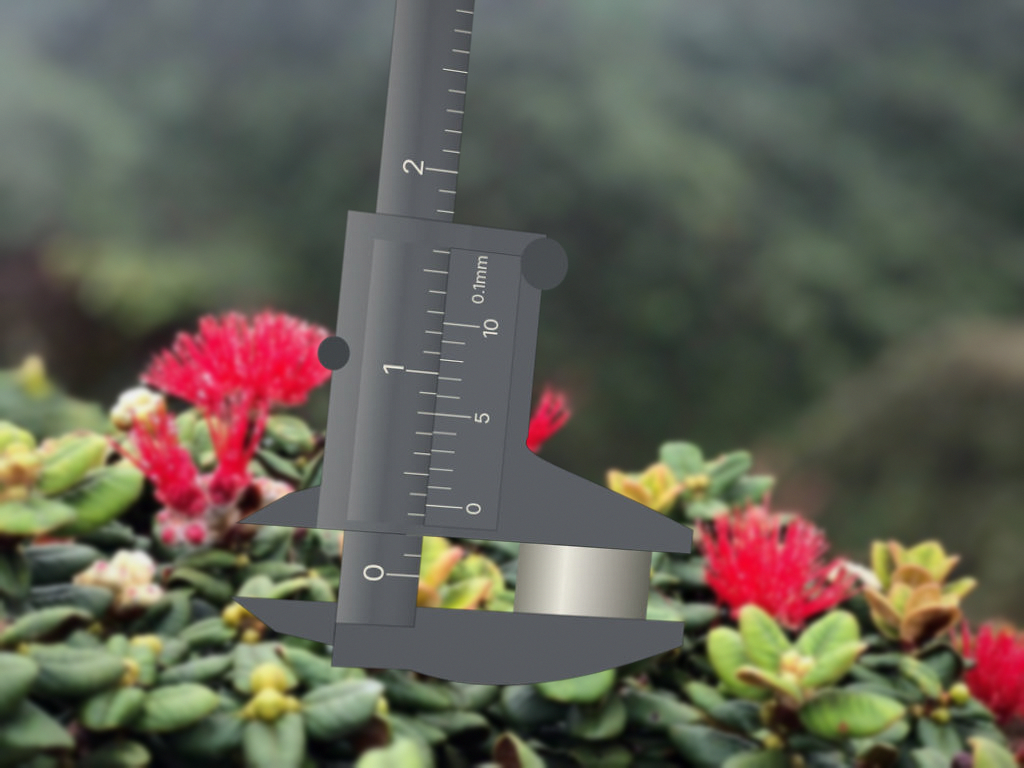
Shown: 3.5
